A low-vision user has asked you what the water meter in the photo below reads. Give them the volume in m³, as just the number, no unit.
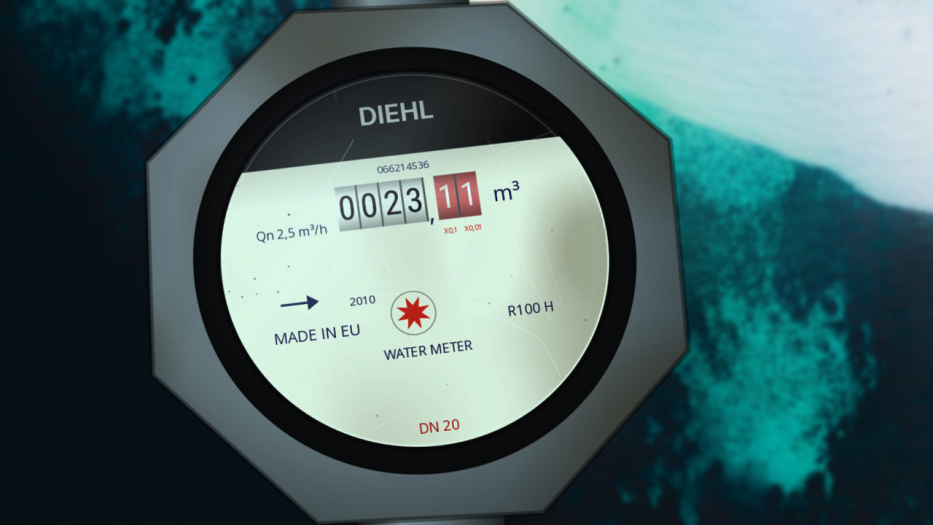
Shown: 23.11
